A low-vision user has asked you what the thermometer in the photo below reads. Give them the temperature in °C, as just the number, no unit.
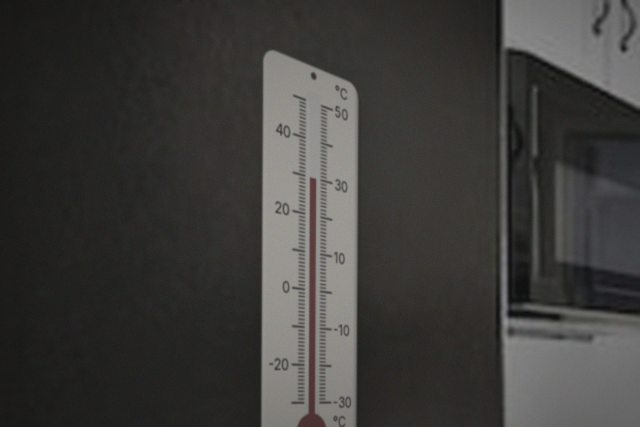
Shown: 30
